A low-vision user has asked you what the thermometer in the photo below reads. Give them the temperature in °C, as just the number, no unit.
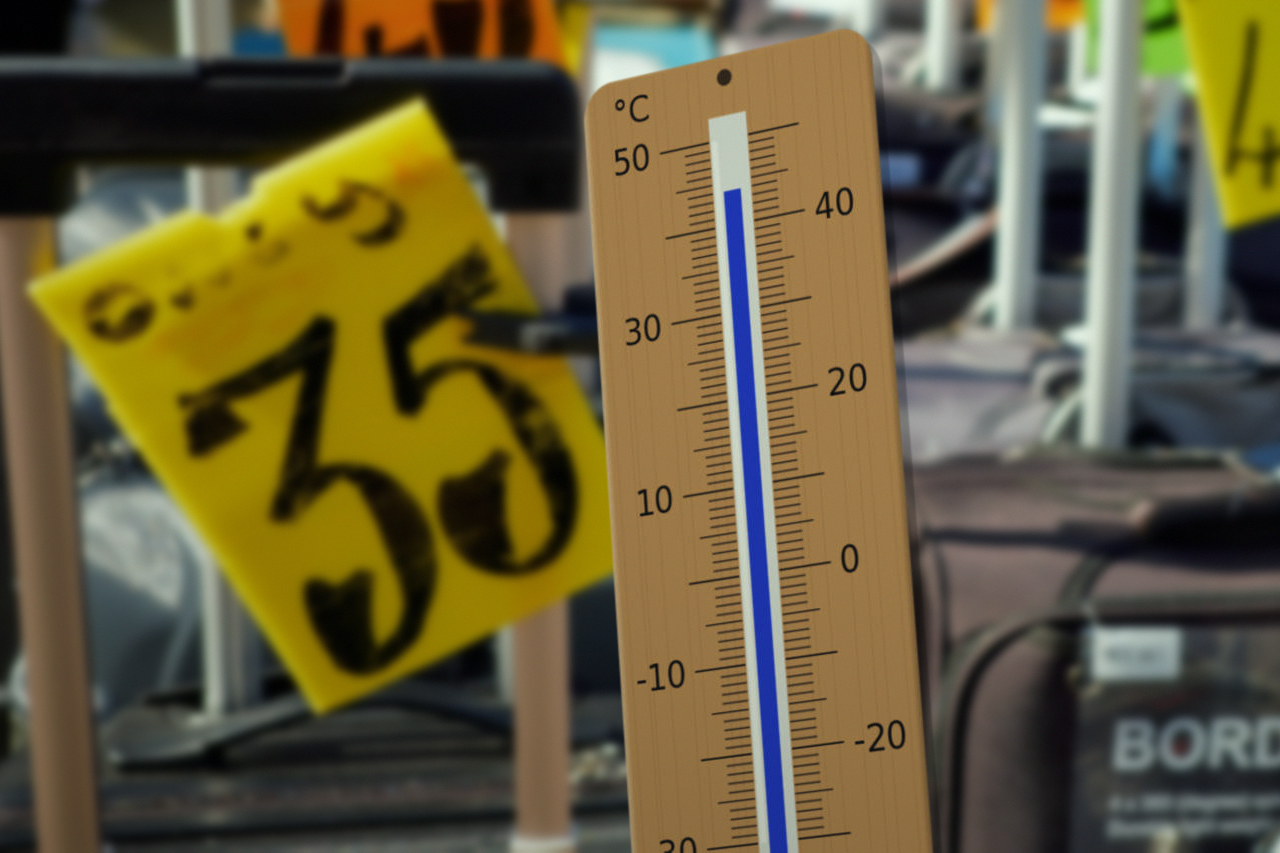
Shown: 44
